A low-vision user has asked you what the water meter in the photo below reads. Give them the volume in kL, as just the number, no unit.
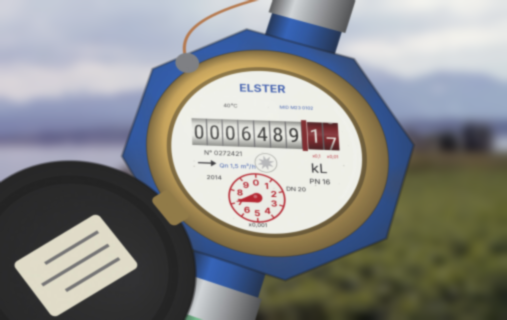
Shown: 6489.167
